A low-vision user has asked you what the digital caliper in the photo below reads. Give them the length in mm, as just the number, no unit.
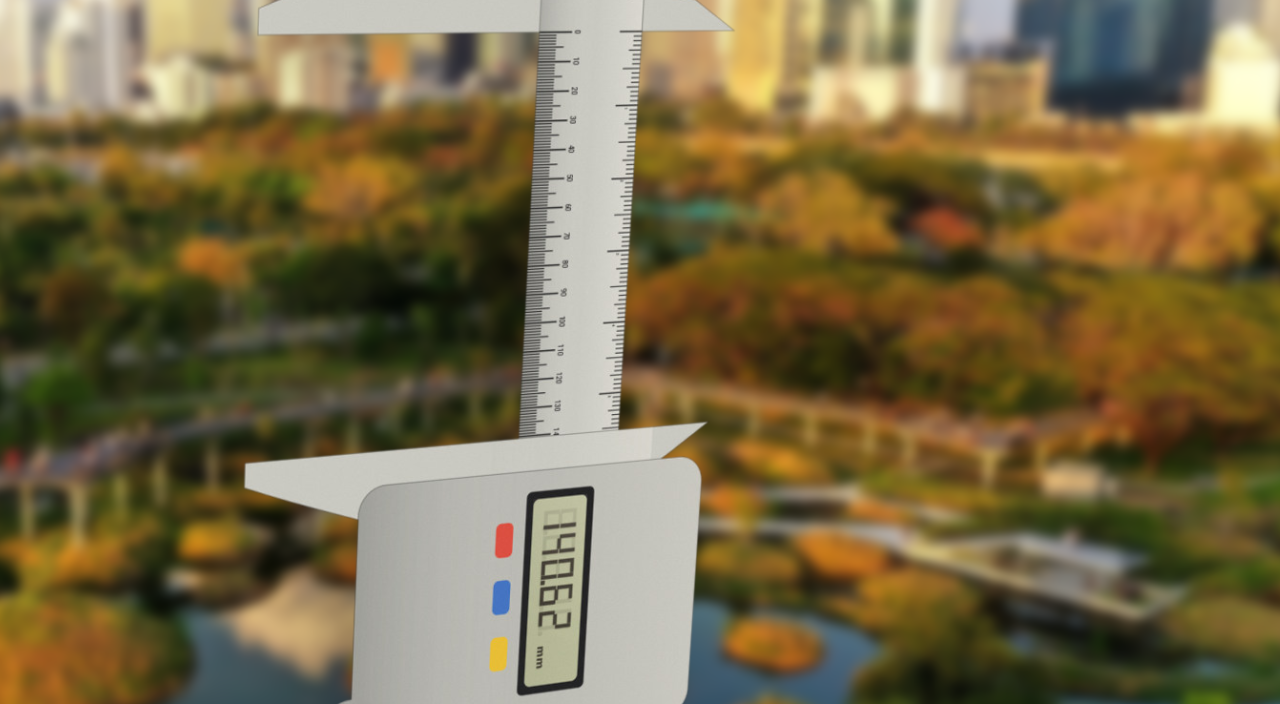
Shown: 140.62
